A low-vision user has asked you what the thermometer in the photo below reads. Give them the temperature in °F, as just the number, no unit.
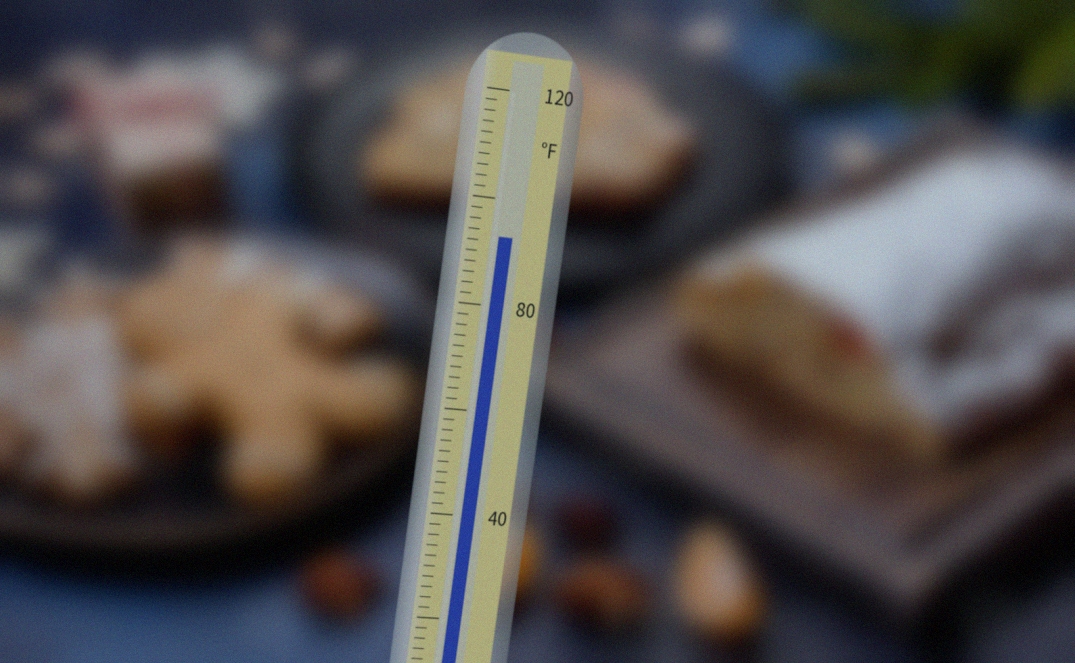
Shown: 93
